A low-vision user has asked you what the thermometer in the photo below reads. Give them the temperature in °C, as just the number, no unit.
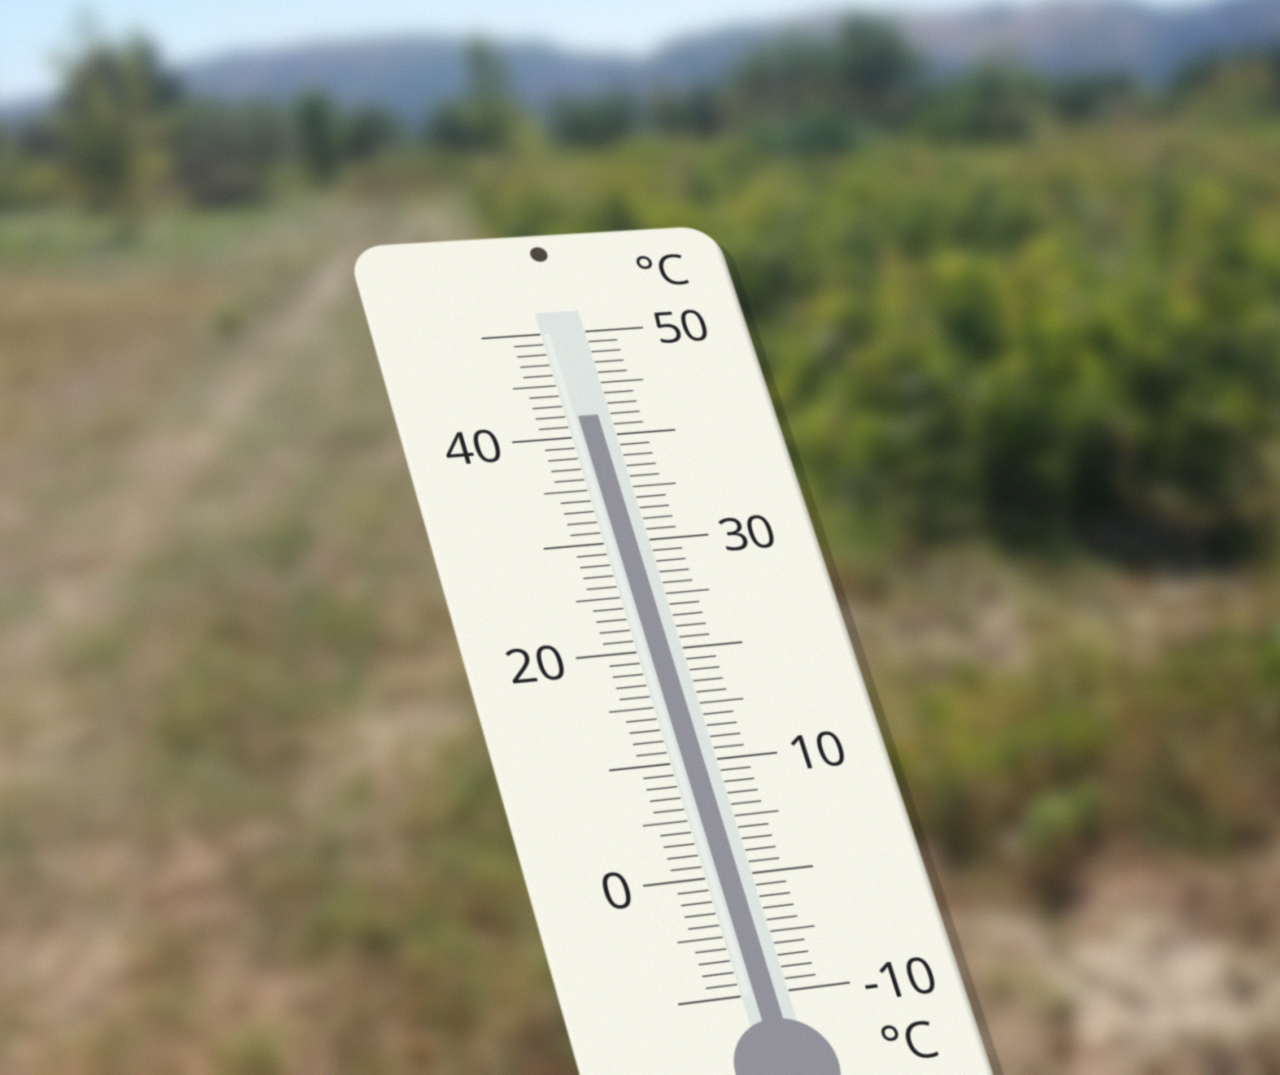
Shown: 42
